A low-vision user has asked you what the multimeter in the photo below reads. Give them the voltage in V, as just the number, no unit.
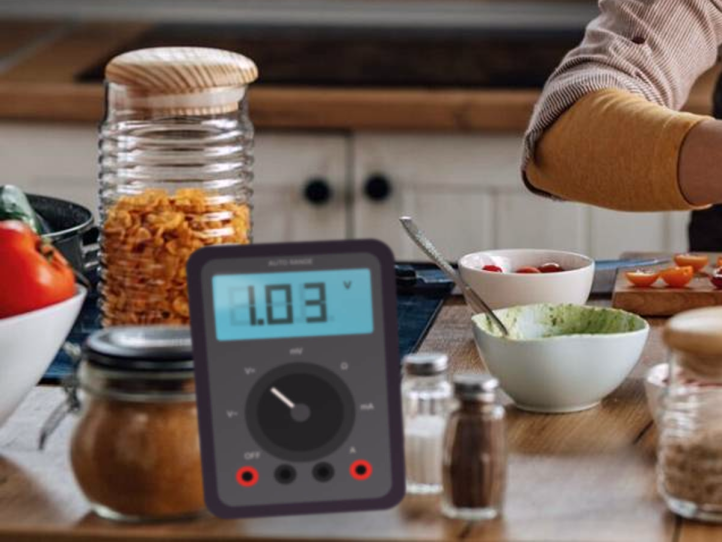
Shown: 1.03
